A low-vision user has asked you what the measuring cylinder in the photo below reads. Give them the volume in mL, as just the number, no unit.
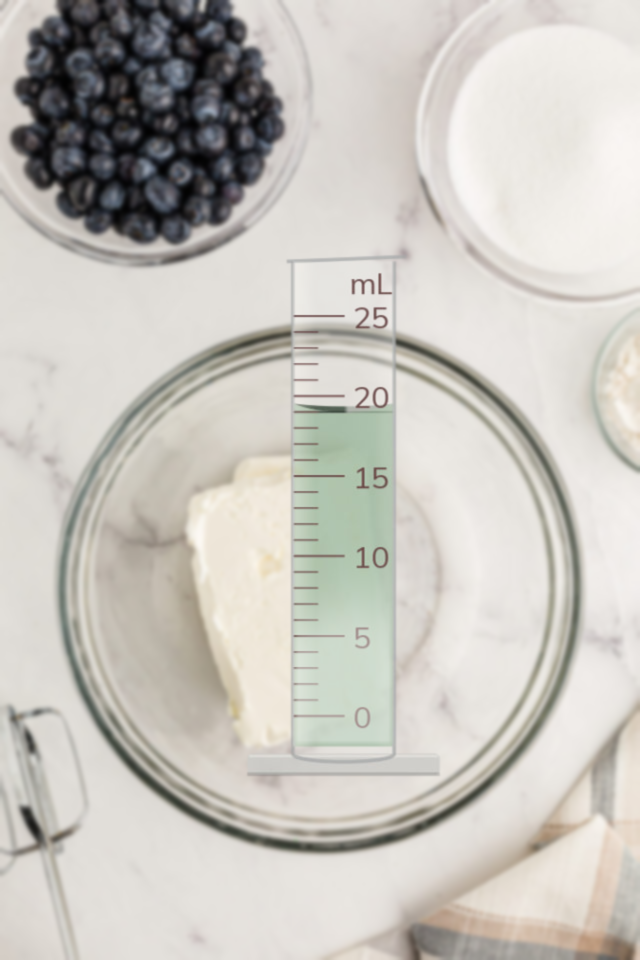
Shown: 19
